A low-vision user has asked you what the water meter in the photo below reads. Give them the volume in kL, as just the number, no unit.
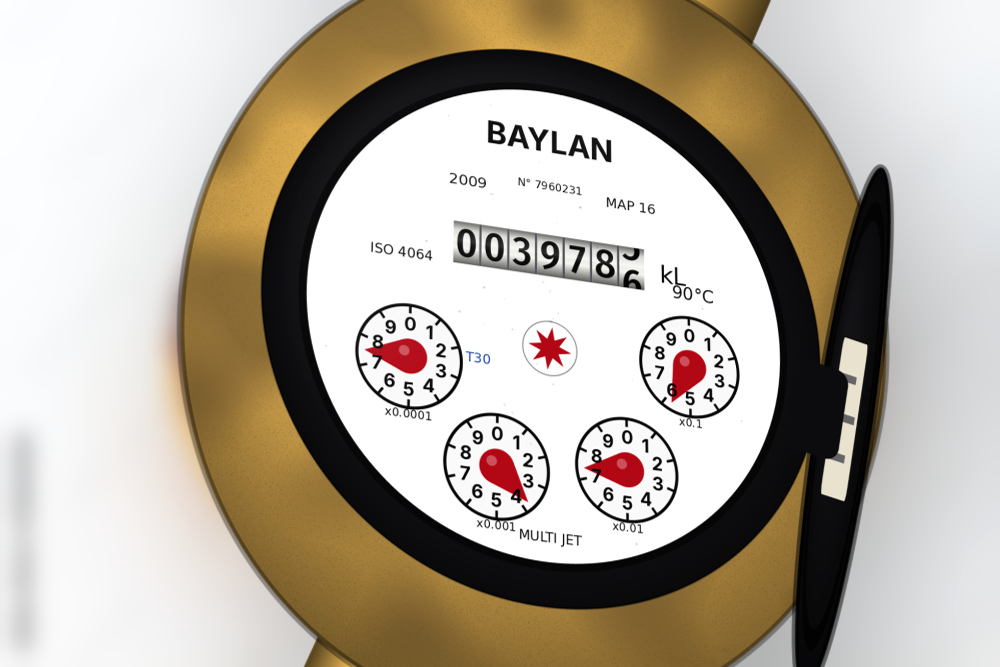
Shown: 39785.5737
